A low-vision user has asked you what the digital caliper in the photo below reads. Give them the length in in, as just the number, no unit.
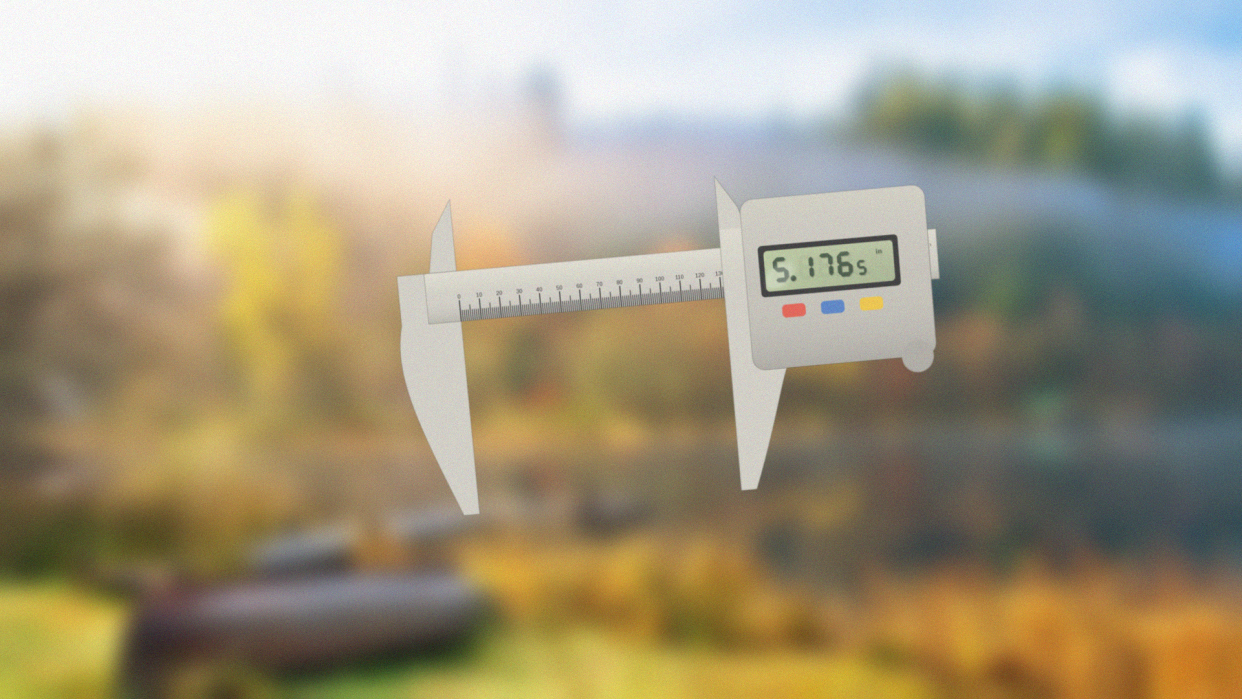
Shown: 5.1765
